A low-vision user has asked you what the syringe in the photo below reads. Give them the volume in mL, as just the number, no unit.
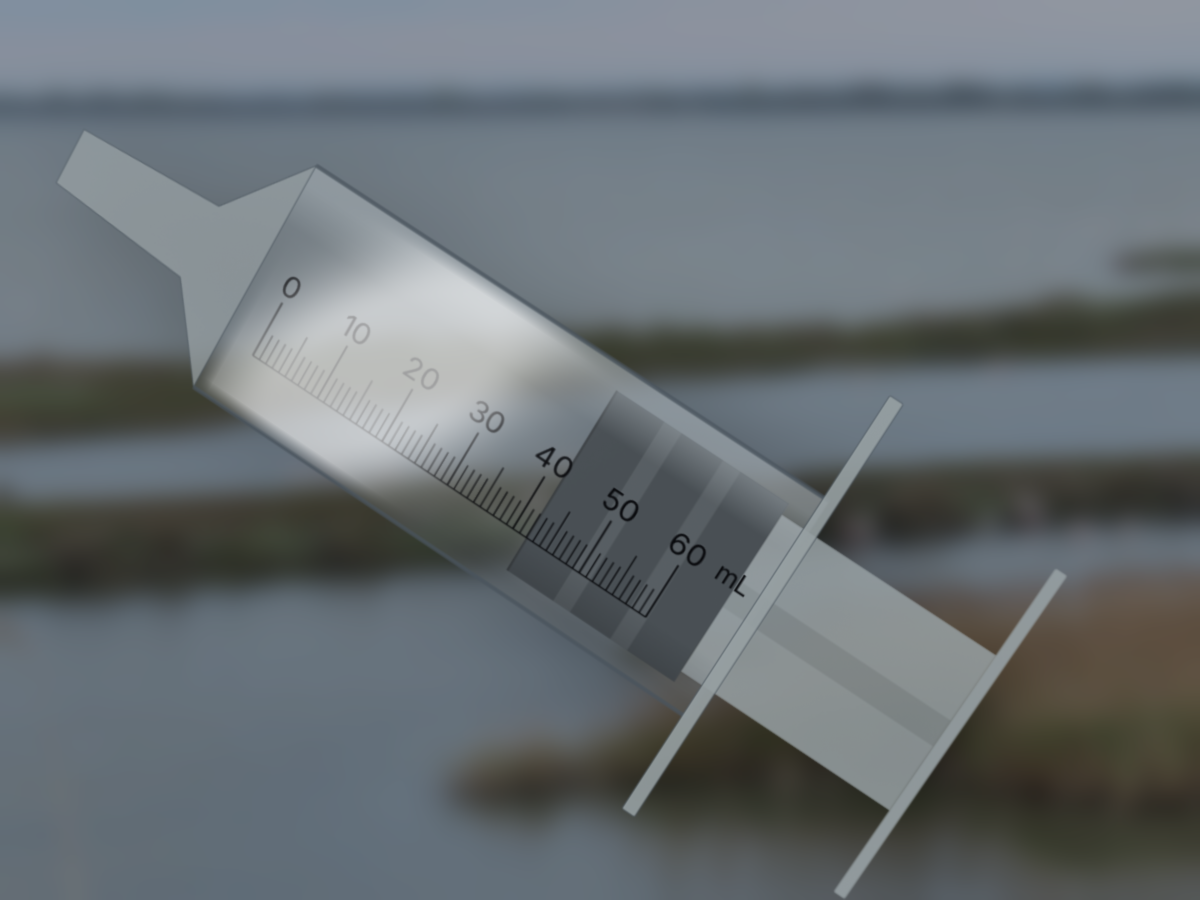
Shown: 42
